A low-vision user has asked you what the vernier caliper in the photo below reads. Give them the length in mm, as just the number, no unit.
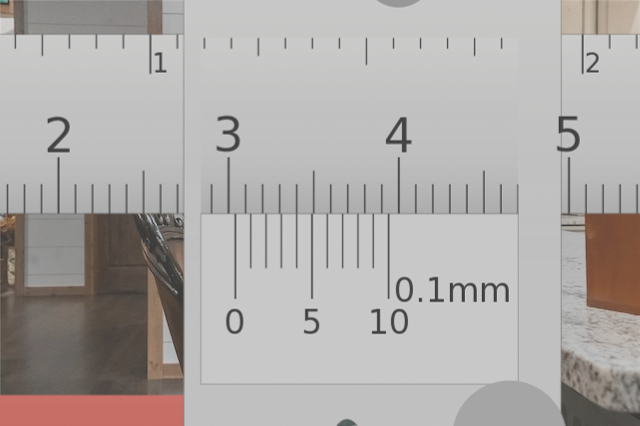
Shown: 30.4
